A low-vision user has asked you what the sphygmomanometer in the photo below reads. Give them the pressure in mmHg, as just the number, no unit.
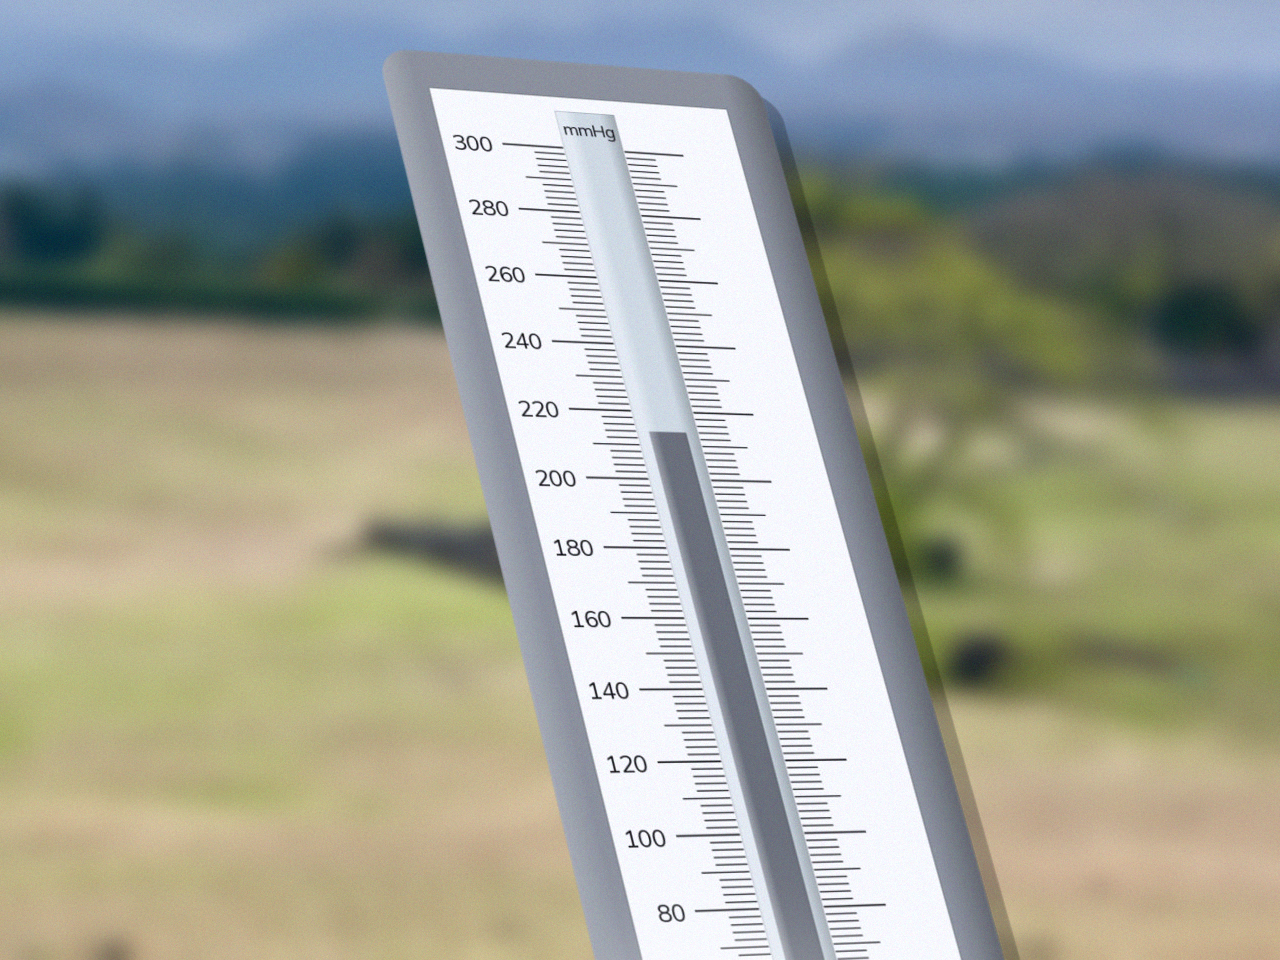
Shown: 214
